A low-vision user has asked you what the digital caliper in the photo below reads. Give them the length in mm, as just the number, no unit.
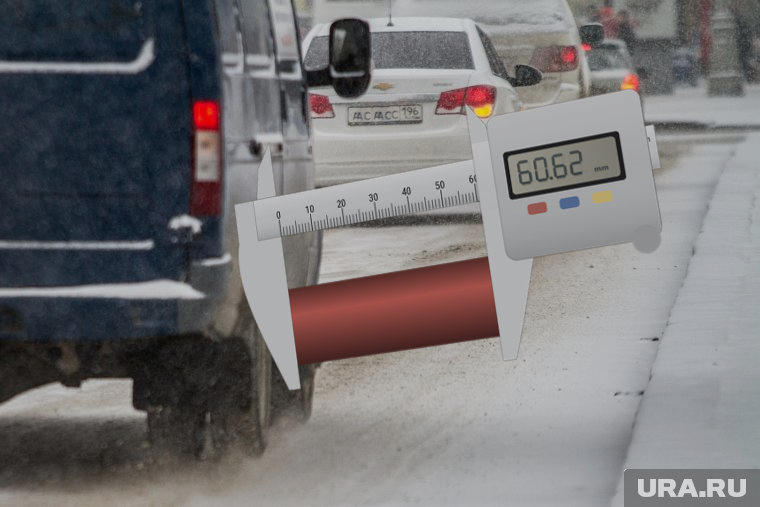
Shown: 60.62
